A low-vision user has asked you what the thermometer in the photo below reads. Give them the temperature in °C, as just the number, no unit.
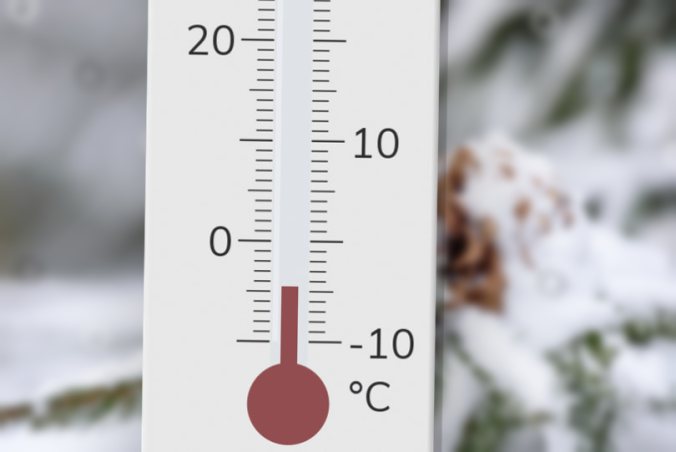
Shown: -4.5
